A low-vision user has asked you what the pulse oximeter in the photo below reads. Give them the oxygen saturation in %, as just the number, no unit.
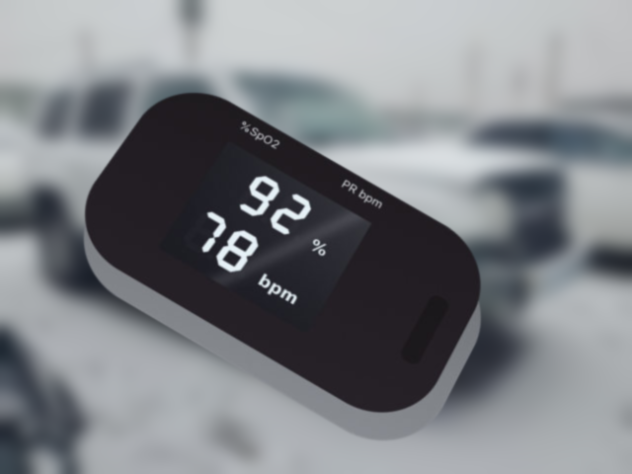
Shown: 92
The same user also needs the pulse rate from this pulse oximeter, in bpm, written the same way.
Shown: 78
